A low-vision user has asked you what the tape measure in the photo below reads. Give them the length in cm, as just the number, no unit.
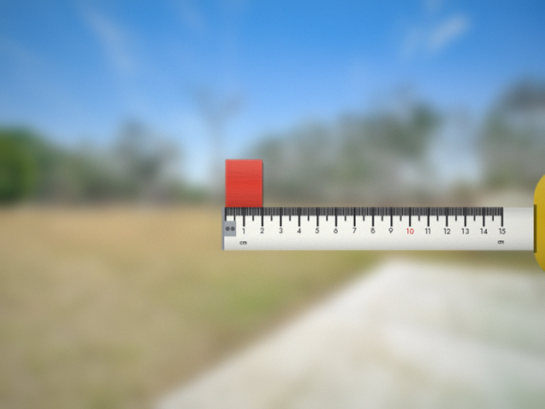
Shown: 2
